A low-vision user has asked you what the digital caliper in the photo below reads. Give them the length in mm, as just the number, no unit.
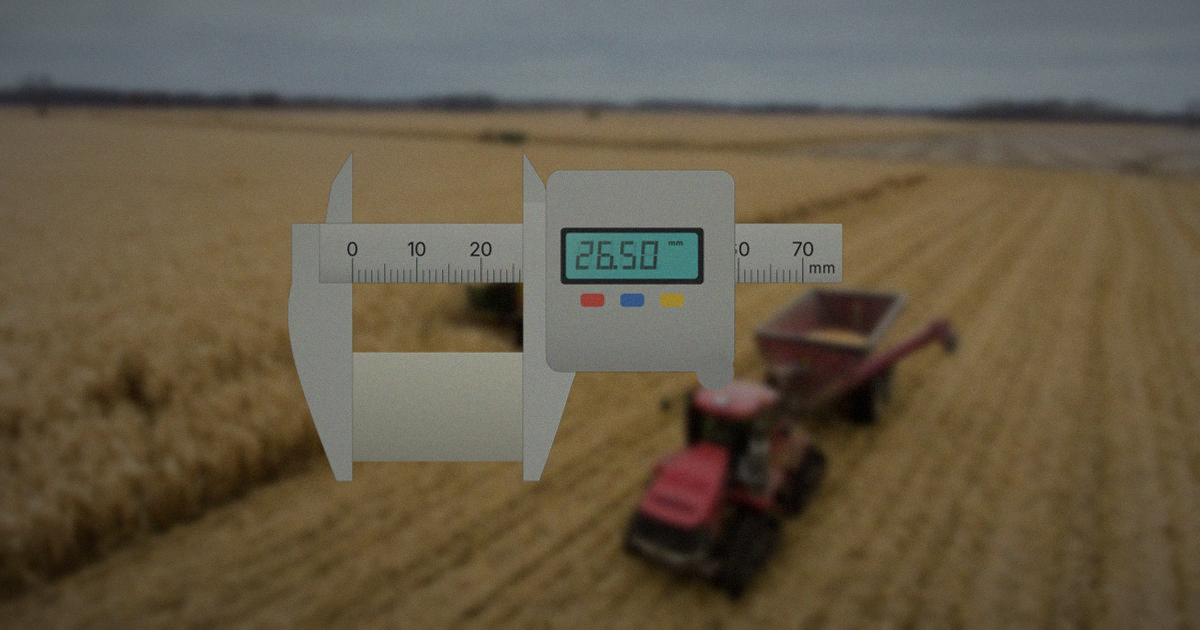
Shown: 26.50
